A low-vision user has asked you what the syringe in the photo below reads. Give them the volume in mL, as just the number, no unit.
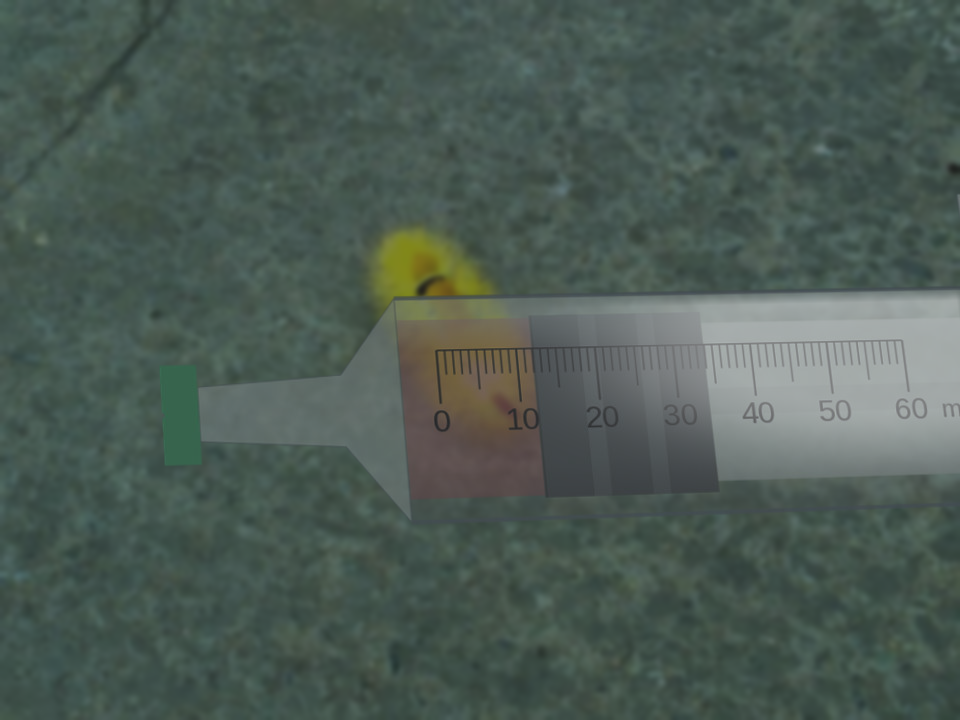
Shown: 12
